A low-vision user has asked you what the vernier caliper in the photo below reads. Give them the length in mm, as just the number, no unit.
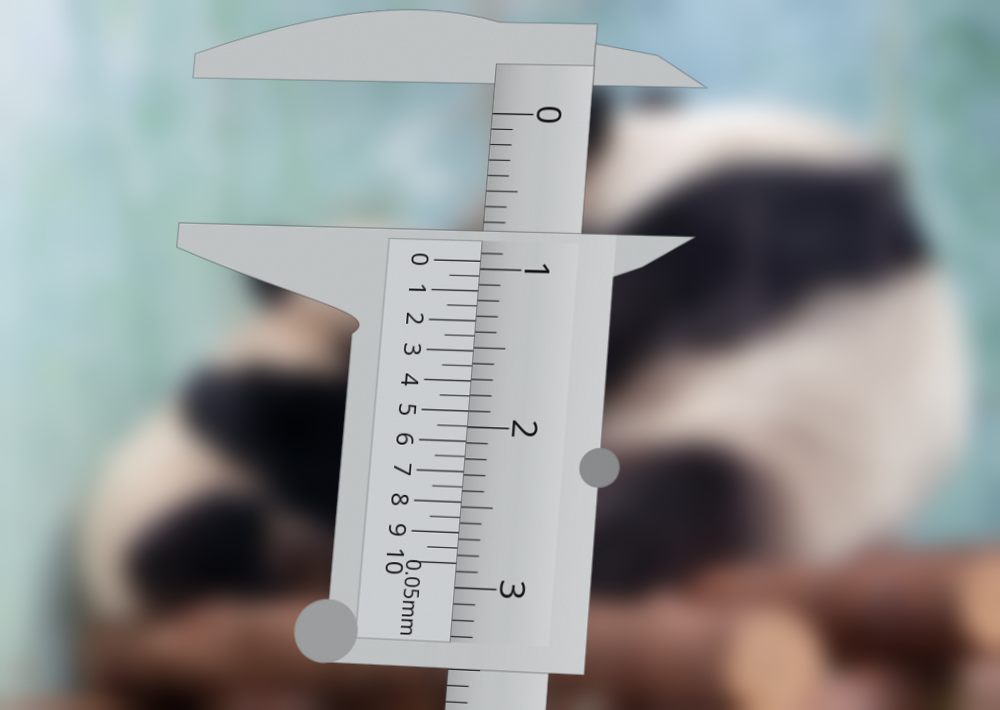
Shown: 9.5
